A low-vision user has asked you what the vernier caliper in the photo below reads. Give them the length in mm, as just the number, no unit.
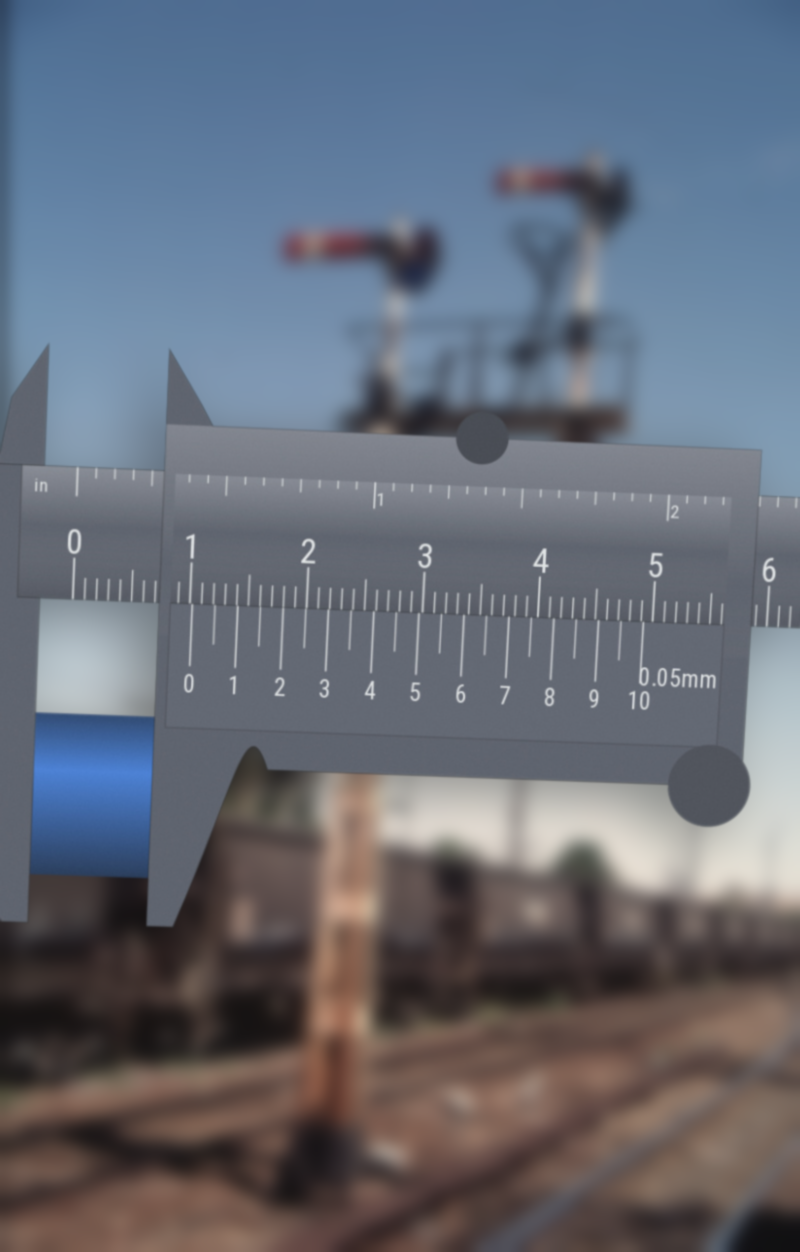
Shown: 10.2
